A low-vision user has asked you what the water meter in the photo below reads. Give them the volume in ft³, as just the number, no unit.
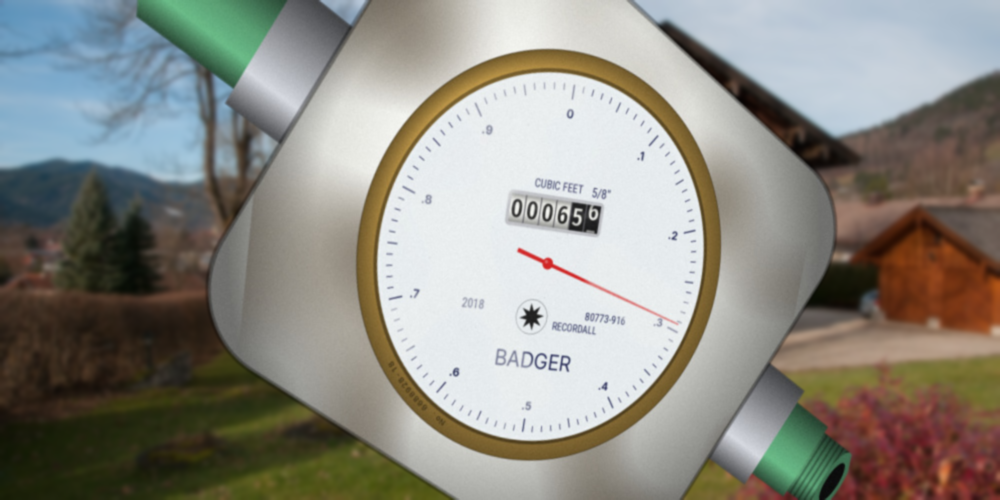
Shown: 656.29
